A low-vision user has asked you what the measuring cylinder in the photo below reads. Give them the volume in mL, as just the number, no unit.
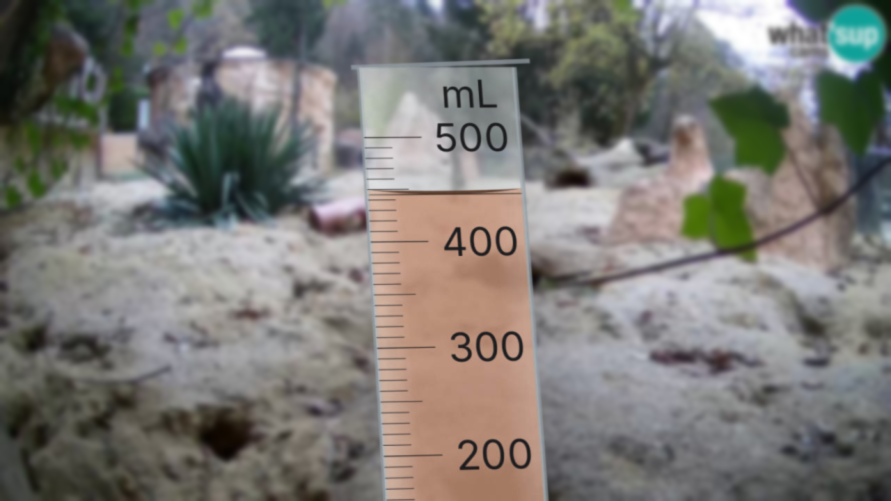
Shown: 445
